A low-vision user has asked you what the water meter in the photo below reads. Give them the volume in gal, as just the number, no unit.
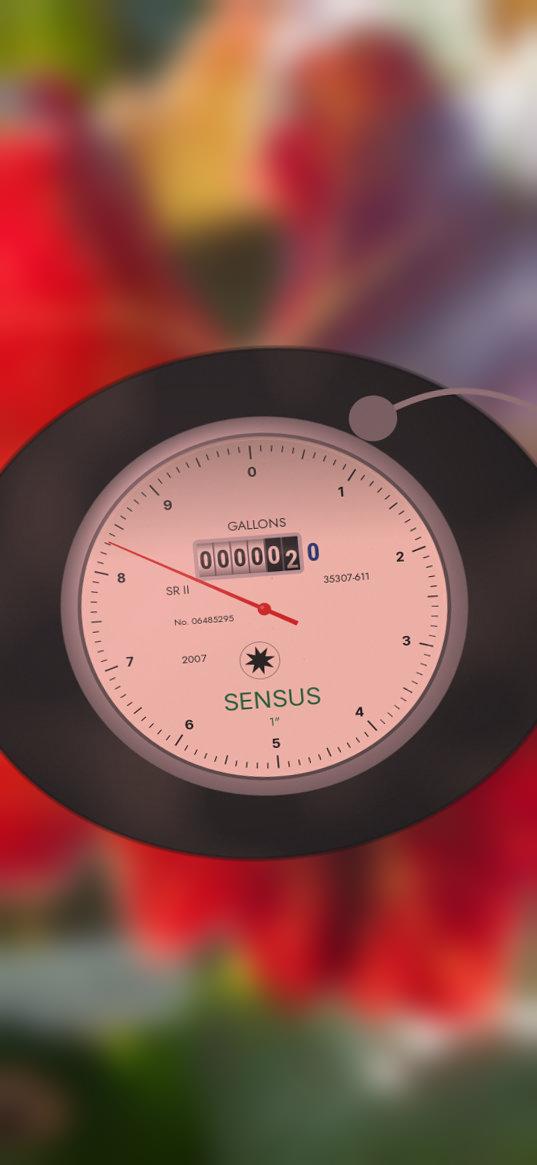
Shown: 18.3
